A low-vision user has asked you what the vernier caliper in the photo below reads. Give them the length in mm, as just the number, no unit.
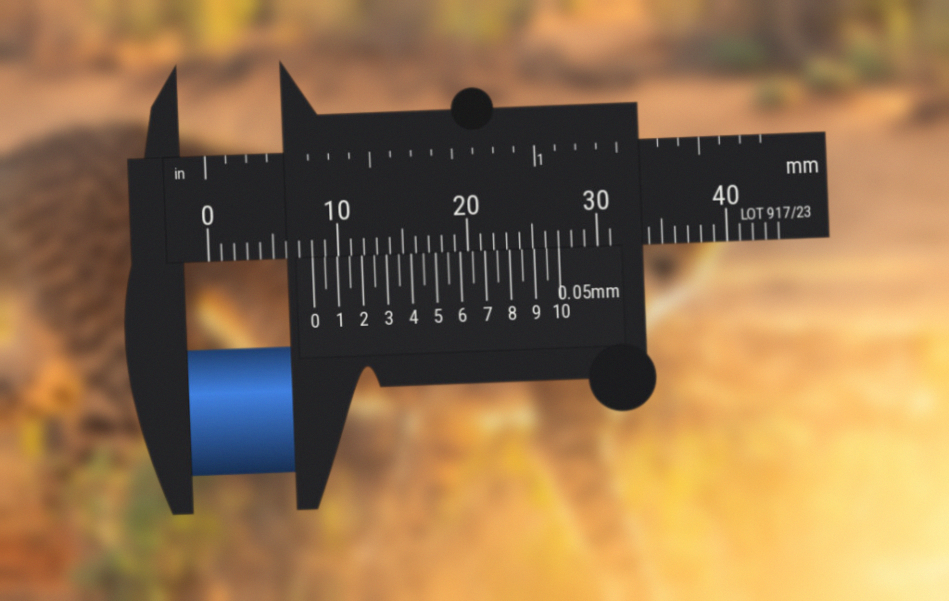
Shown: 8.0
